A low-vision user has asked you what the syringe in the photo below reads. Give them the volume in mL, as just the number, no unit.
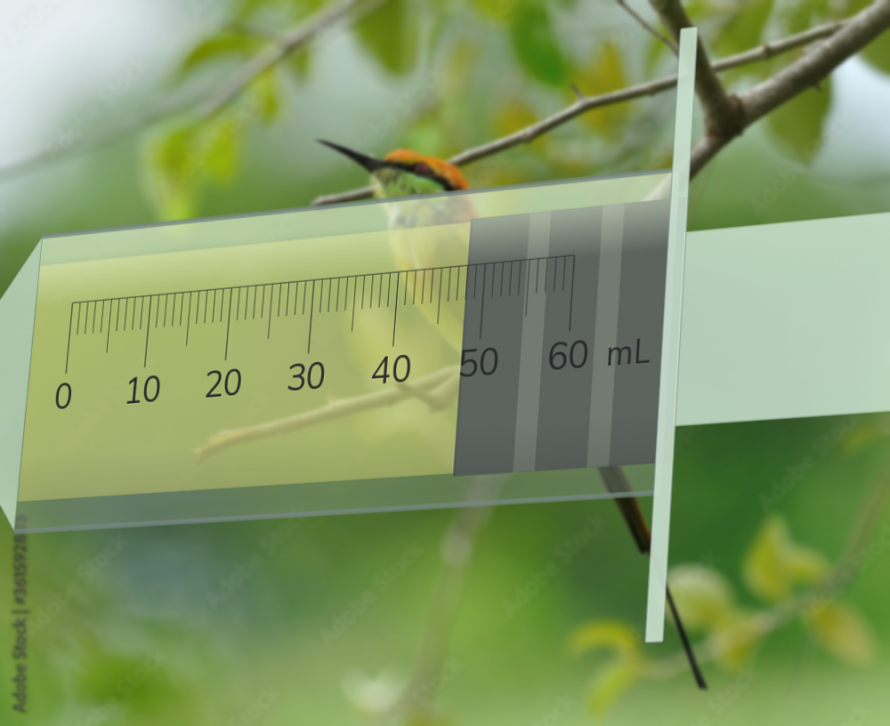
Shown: 48
